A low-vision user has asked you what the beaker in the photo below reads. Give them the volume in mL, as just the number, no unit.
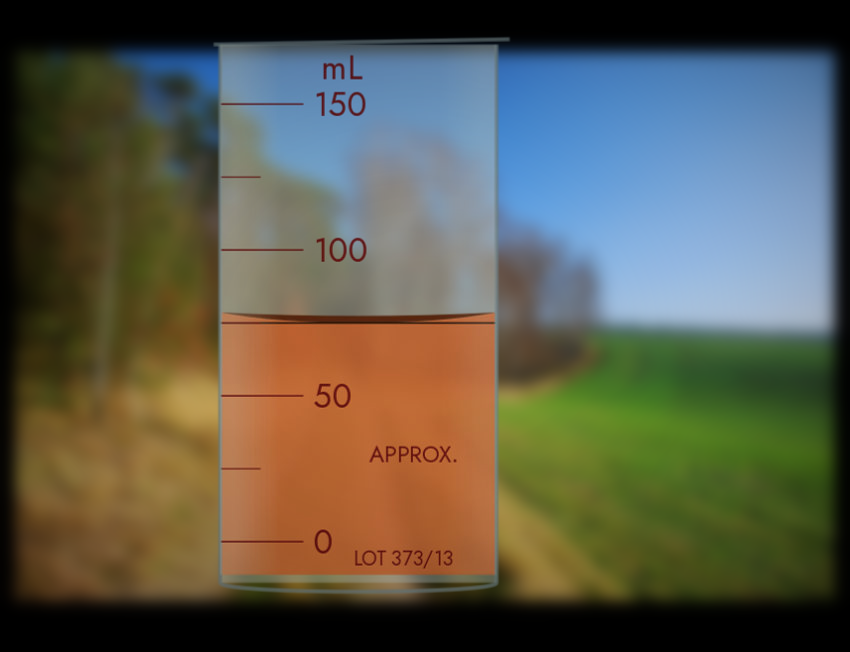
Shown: 75
